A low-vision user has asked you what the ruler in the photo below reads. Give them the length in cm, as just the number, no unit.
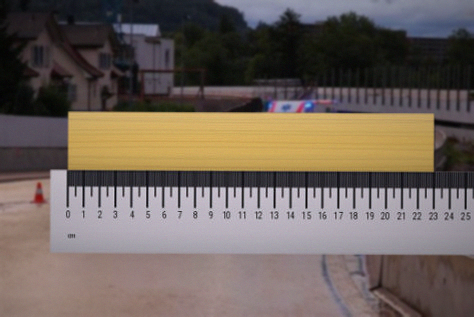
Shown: 23
